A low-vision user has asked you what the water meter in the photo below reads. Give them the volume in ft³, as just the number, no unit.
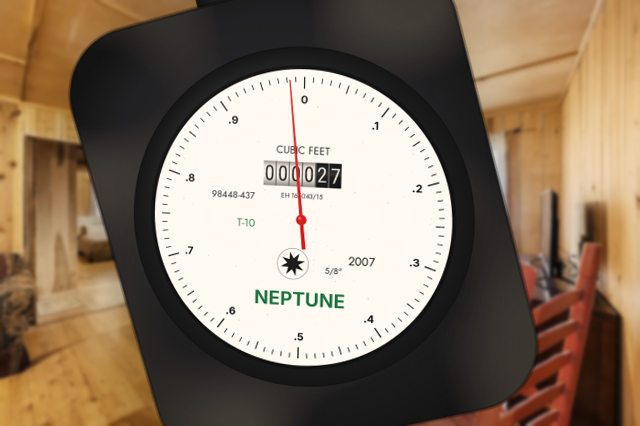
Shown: 26.98
